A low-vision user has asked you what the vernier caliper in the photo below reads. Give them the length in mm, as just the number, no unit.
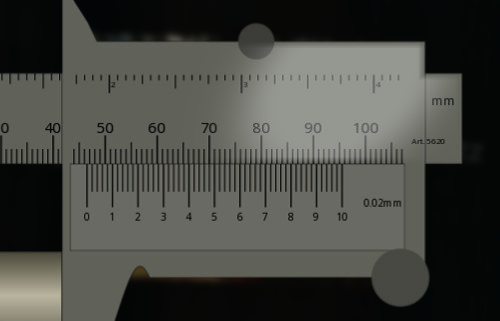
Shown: 46.5
